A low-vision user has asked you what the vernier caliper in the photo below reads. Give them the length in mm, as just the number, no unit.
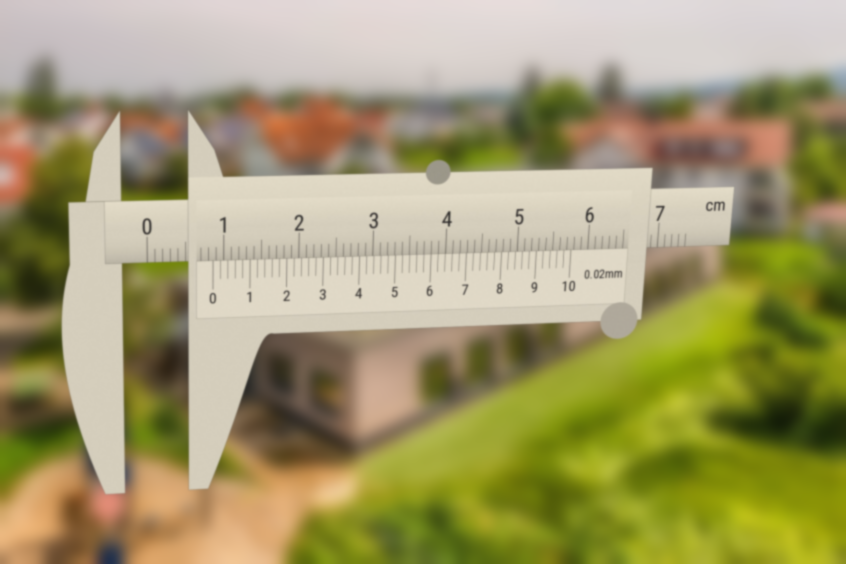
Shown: 8.6
